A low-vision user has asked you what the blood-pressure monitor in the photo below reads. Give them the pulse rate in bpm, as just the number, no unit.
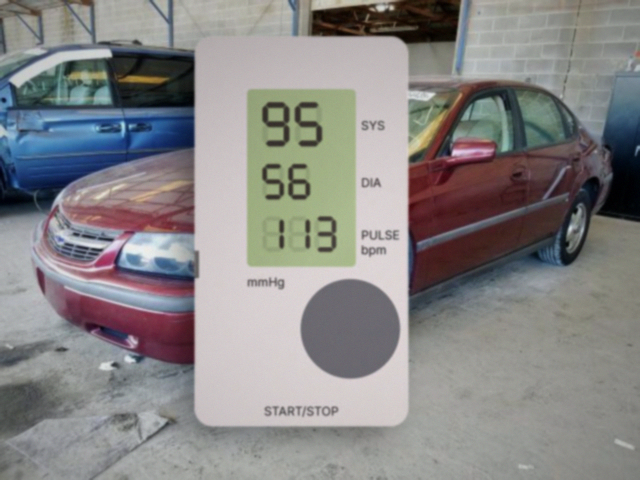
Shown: 113
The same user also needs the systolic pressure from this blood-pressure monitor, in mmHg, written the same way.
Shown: 95
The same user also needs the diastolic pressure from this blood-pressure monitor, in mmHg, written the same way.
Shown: 56
